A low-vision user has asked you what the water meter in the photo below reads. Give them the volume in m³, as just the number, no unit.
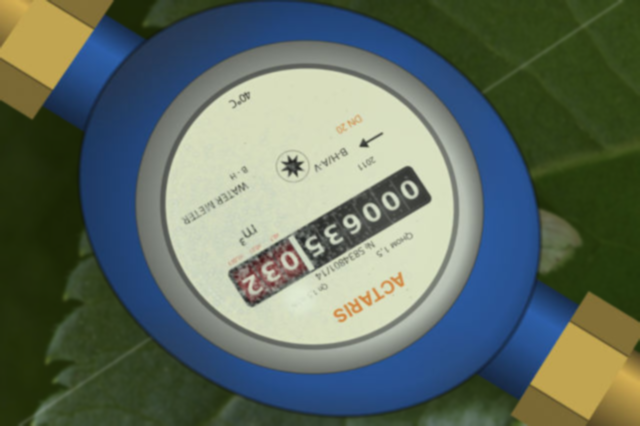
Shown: 635.032
